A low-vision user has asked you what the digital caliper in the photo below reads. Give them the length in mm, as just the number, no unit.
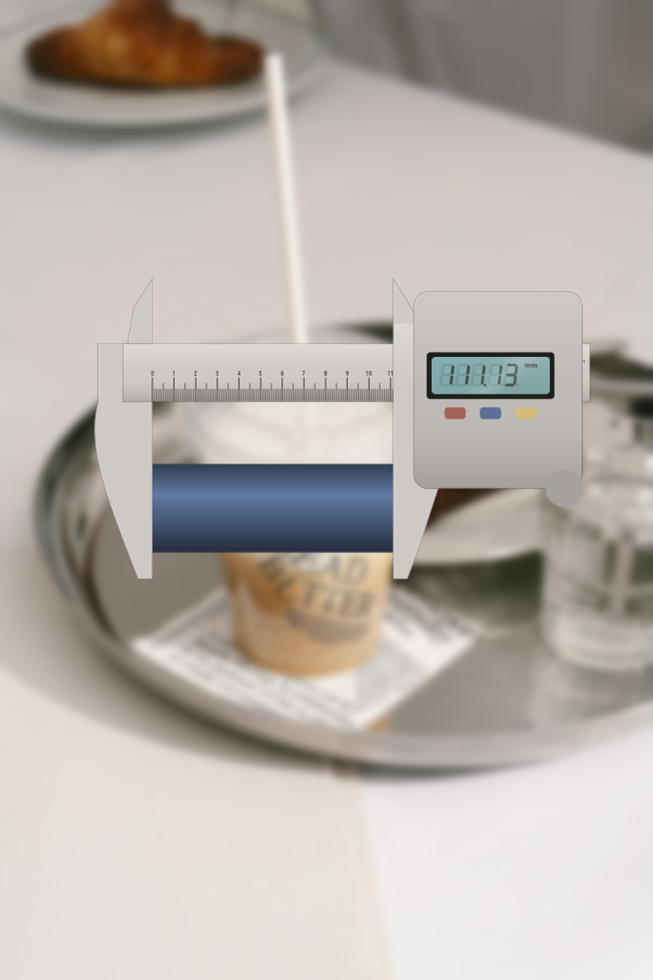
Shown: 111.13
